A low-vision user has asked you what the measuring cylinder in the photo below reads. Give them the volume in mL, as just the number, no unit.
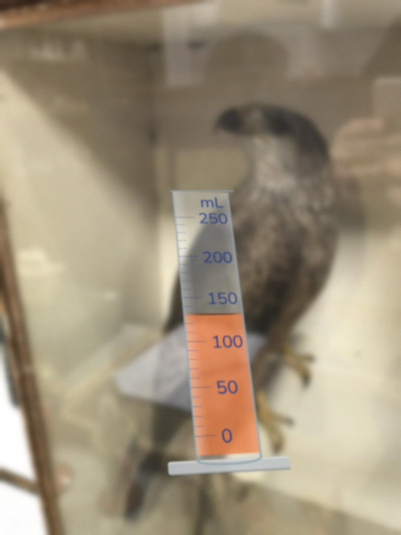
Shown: 130
